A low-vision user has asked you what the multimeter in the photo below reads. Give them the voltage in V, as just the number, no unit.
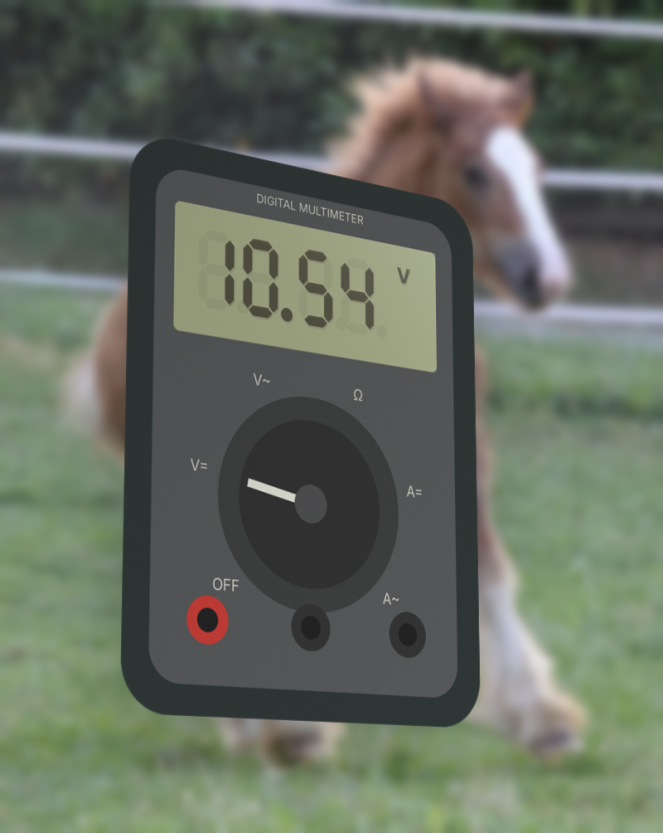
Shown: 10.54
